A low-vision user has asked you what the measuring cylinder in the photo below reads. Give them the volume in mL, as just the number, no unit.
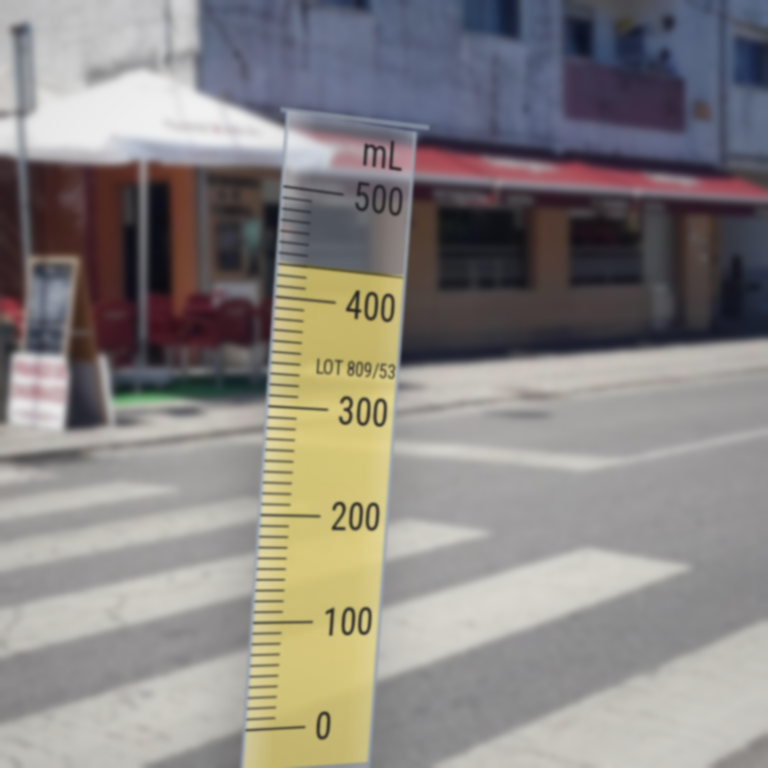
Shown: 430
